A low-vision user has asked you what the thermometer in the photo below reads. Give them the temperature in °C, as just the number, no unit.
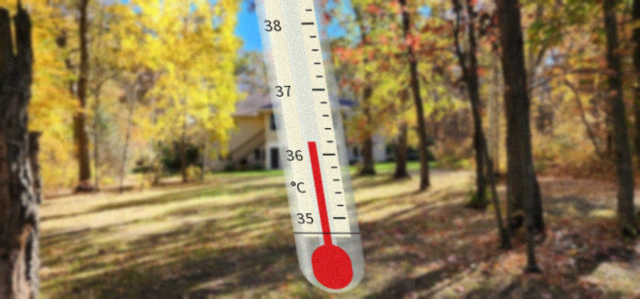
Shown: 36.2
